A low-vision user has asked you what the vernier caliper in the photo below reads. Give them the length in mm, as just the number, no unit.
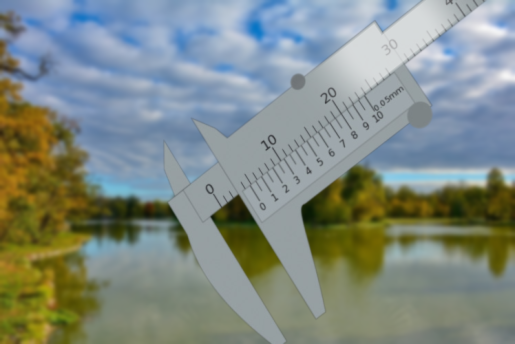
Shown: 4.8
